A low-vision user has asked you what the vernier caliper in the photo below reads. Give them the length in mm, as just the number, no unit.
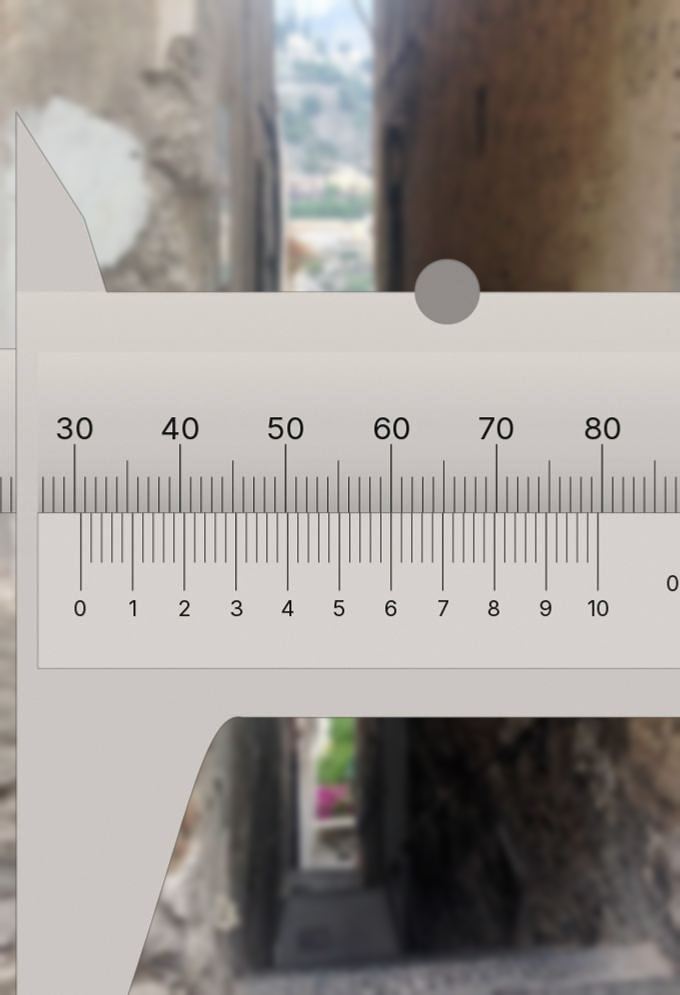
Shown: 30.6
